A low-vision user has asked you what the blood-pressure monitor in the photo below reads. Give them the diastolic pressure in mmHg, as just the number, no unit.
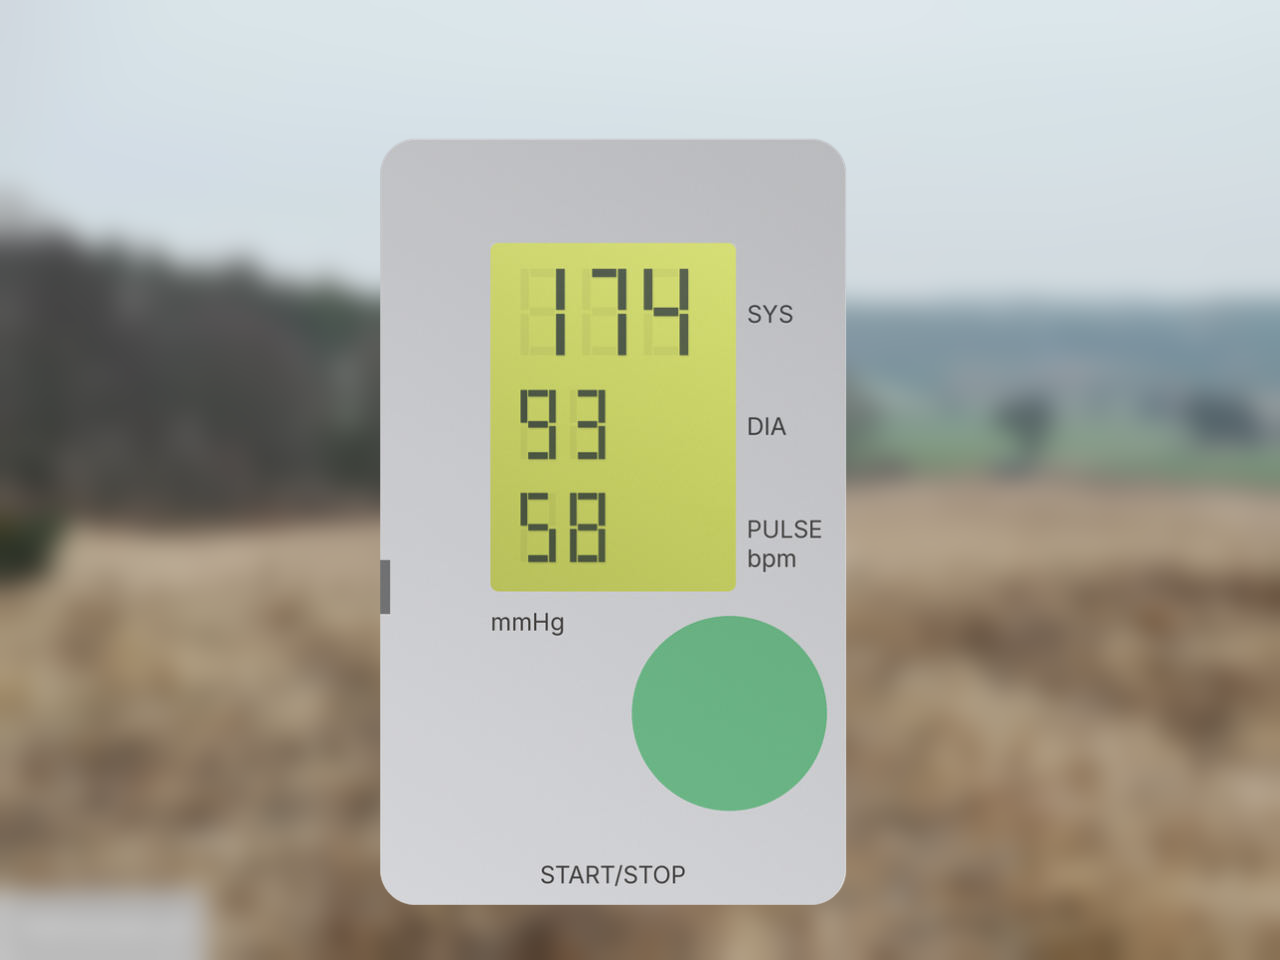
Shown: 93
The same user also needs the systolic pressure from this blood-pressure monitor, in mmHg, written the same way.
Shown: 174
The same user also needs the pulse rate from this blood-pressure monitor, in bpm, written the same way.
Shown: 58
